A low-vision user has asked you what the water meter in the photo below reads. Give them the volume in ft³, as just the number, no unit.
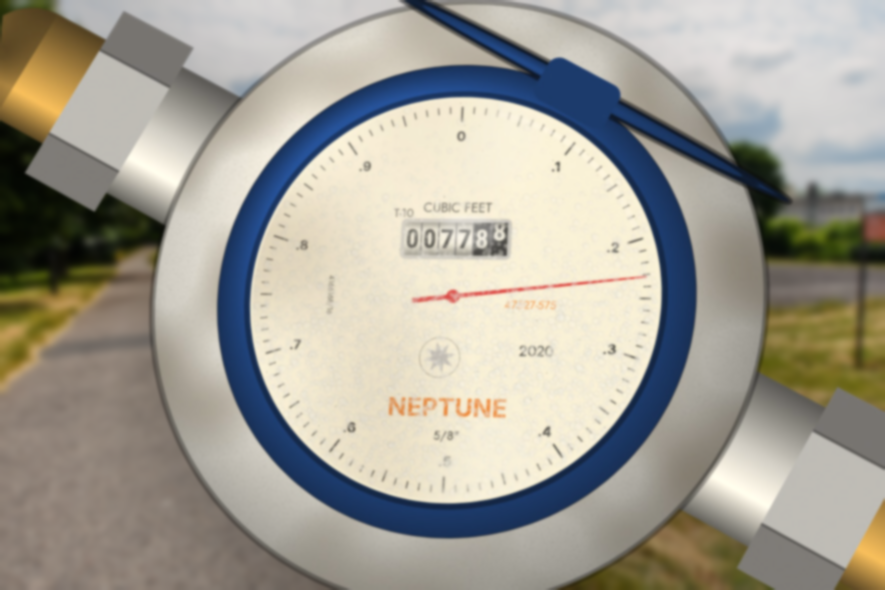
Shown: 7788.23
